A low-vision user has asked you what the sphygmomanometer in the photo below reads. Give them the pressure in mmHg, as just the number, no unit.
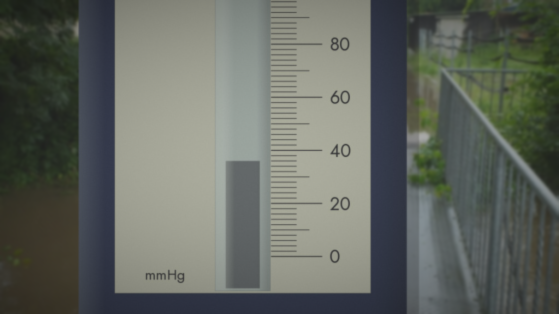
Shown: 36
